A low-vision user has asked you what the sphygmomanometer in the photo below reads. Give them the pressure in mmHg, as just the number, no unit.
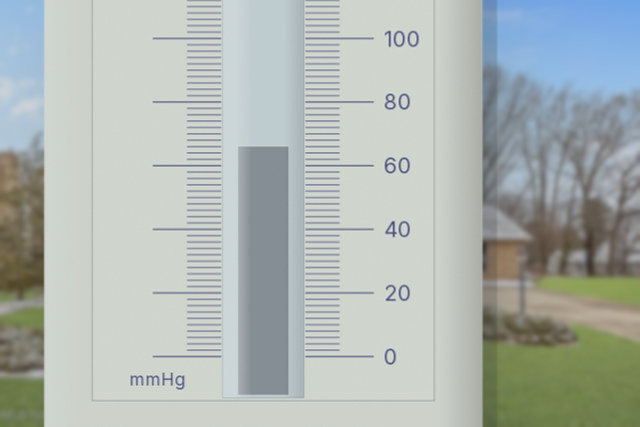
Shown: 66
